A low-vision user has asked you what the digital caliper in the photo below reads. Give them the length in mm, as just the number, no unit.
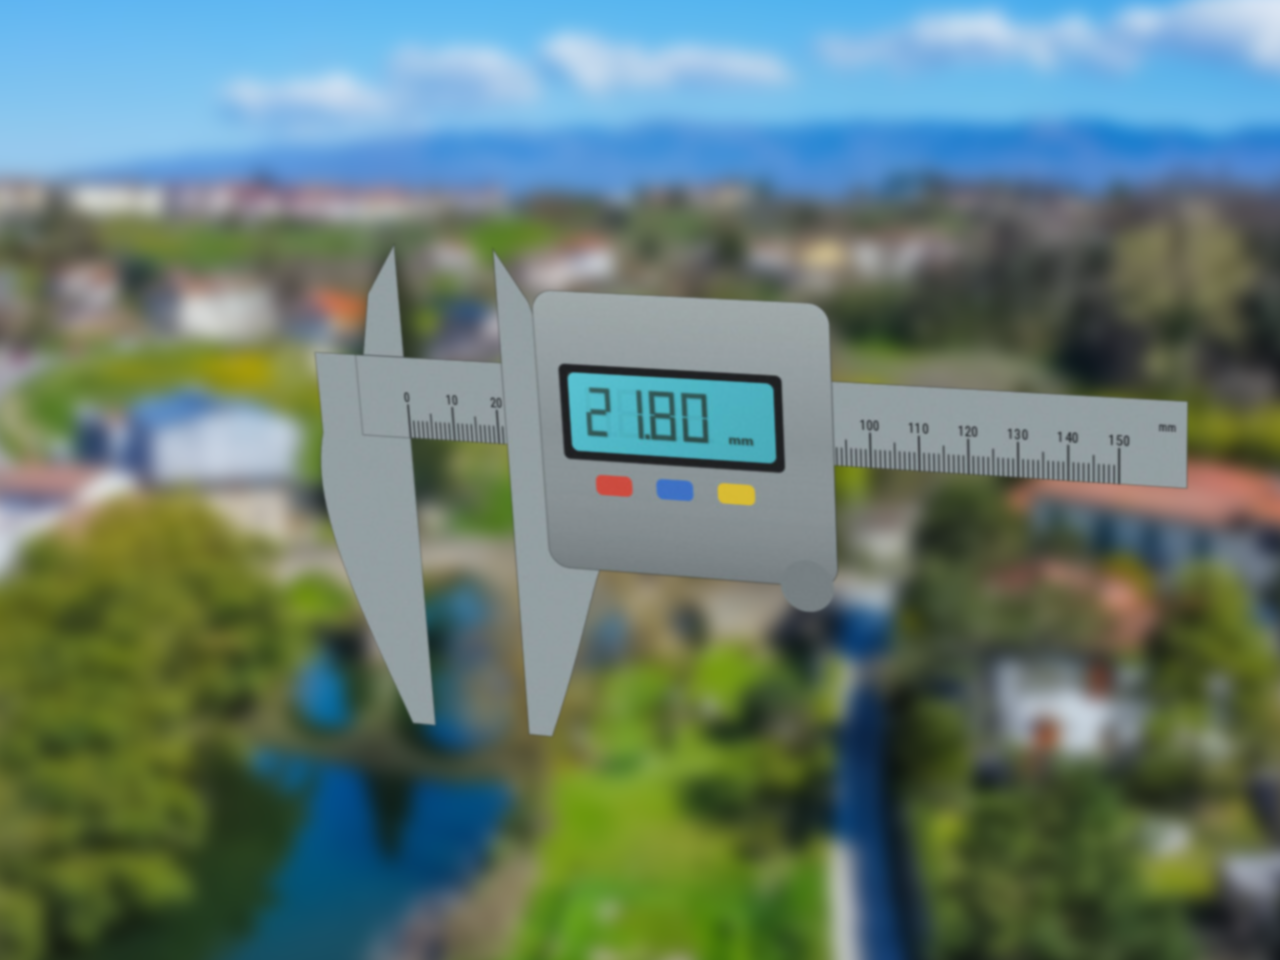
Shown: 21.80
